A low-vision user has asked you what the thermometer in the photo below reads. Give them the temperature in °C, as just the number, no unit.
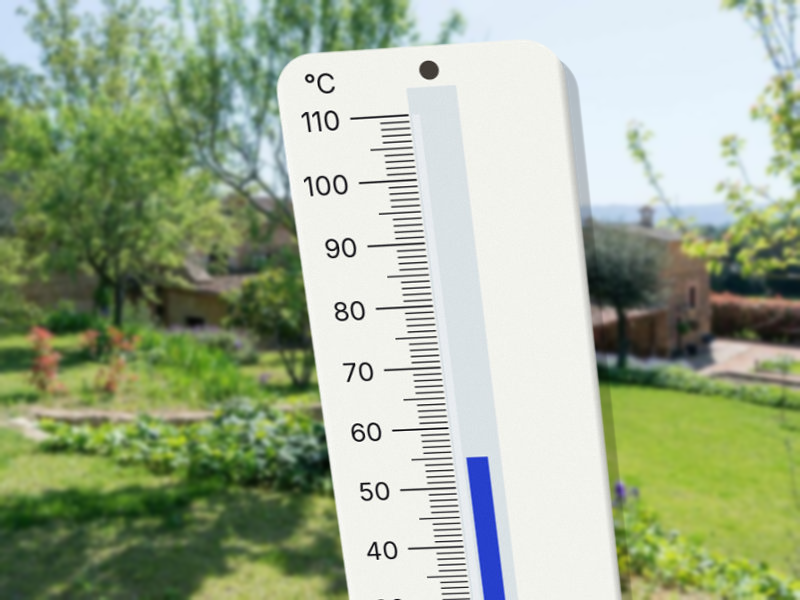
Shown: 55
